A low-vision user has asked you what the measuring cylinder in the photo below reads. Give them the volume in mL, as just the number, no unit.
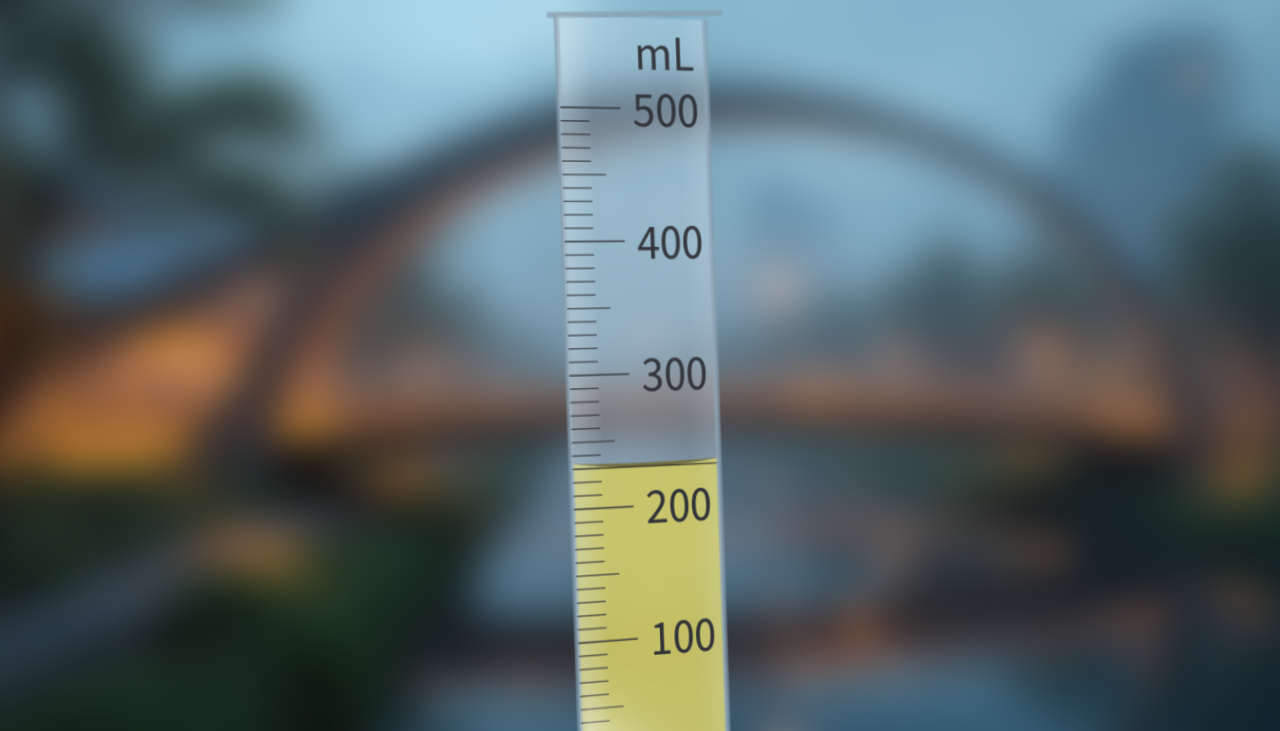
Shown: 230
